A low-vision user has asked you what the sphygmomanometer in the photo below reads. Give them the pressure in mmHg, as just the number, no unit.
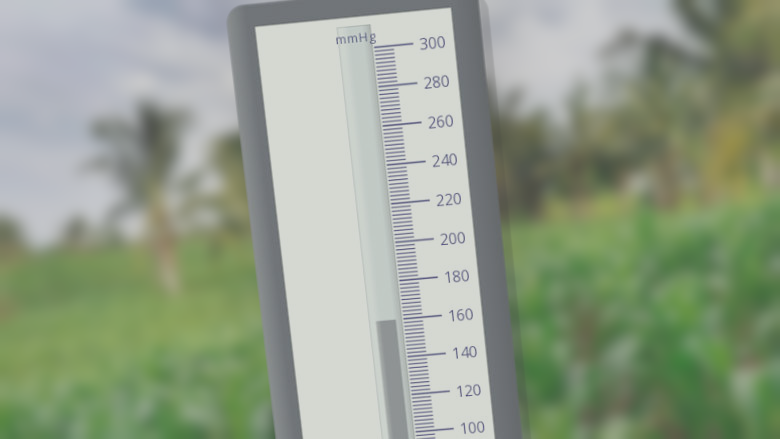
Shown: 160
